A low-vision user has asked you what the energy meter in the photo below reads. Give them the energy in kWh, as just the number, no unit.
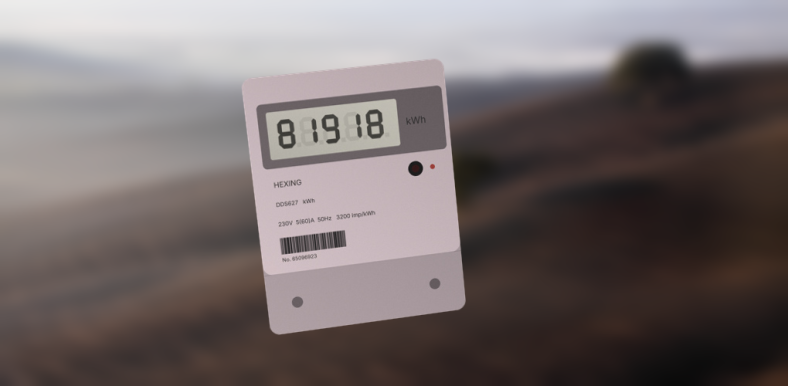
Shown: 81918
